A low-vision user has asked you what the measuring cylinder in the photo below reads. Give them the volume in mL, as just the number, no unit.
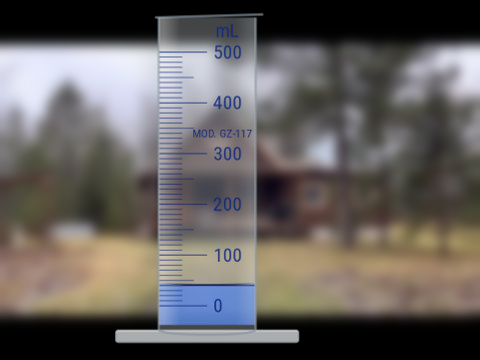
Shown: 40
